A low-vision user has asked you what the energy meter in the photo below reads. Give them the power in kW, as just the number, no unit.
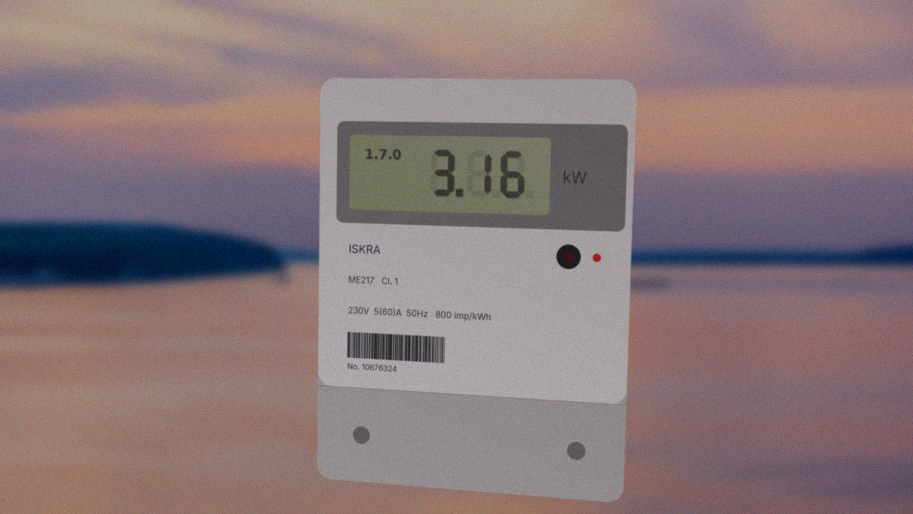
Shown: 3.16
